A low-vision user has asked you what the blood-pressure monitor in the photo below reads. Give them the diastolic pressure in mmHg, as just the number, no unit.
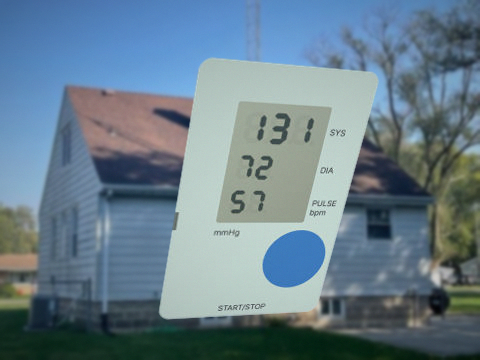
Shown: 72
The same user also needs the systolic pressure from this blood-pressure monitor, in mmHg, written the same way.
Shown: 131
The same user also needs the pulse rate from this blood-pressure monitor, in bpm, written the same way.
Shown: 57
